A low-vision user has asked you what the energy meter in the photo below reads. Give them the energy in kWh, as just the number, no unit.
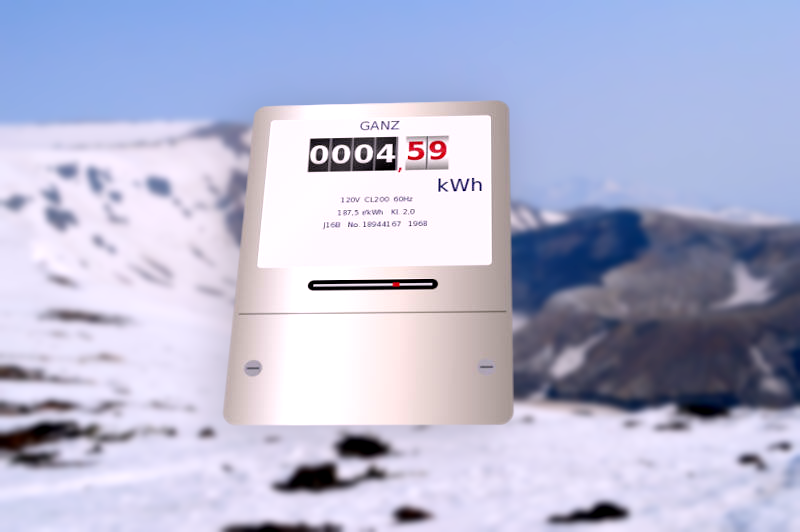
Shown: 4.59
